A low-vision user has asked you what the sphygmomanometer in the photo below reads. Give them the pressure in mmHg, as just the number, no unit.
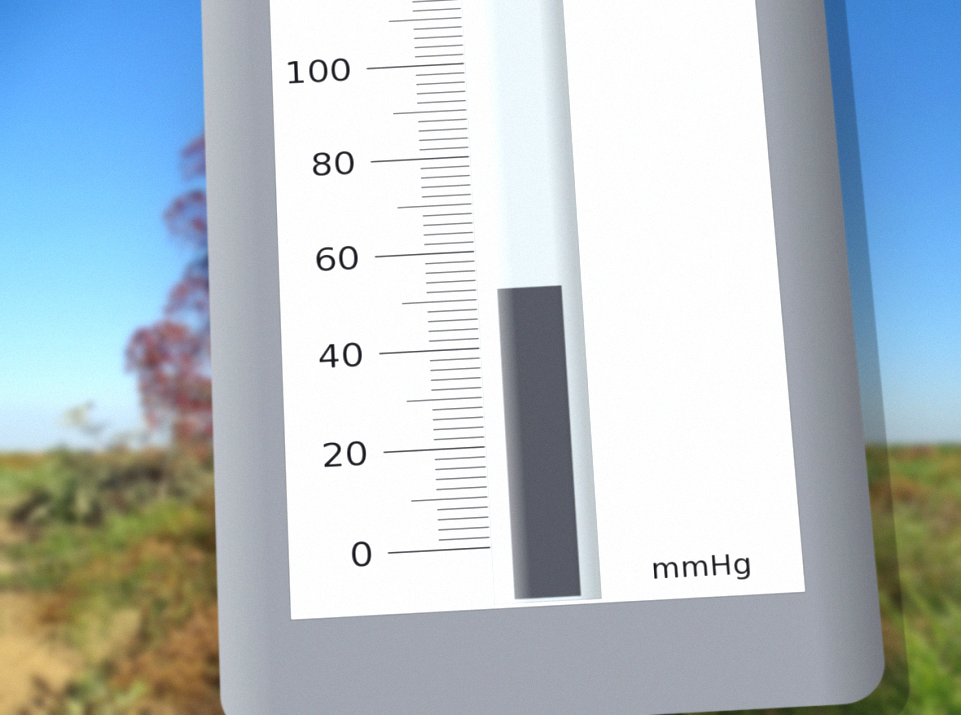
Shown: 52
